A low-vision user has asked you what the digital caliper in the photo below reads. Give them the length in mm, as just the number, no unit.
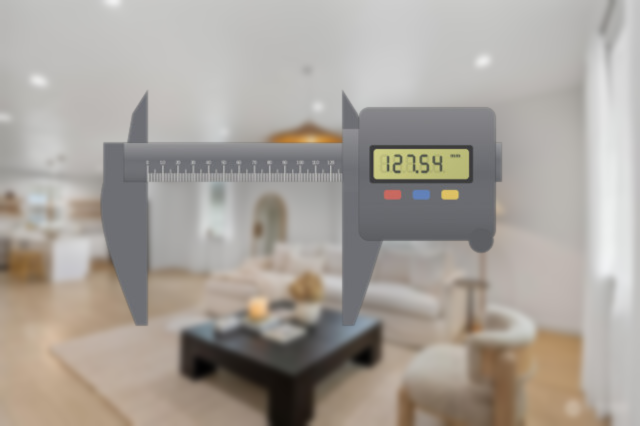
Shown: 127.54
